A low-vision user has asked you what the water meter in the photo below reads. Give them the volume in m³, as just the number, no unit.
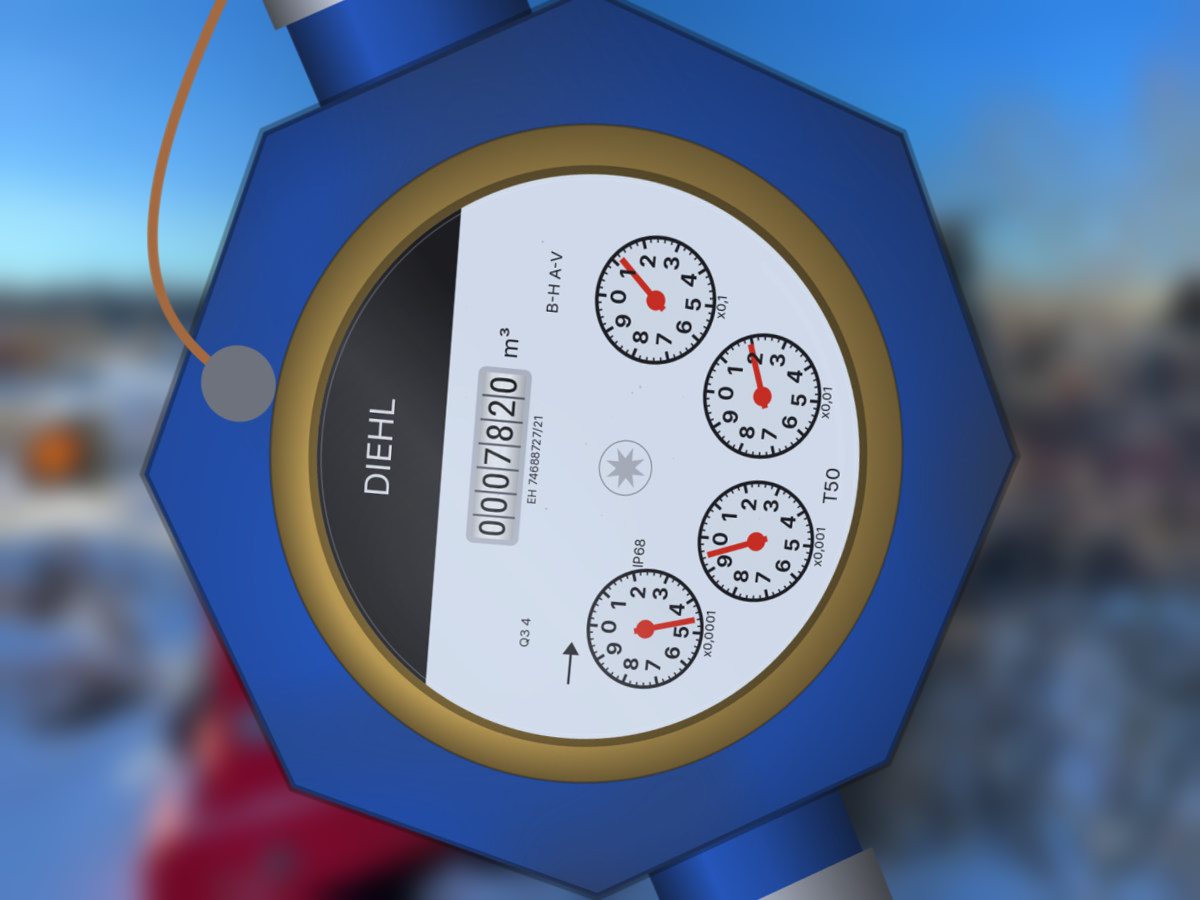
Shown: 7820.1194
